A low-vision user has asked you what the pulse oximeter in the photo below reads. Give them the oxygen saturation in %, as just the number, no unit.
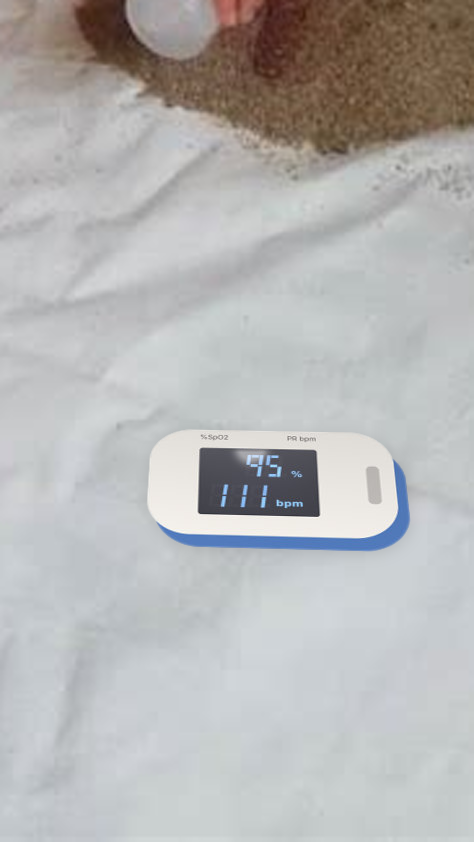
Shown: 95
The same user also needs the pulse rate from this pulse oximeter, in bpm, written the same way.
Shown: 111
